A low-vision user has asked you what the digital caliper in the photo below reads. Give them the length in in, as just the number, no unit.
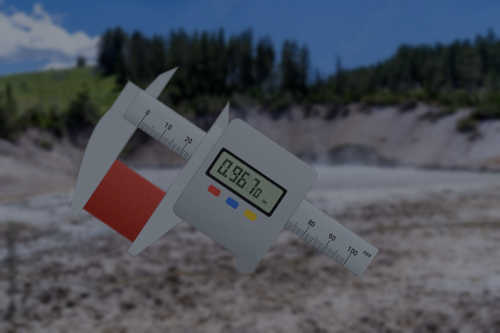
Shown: 0.9670
